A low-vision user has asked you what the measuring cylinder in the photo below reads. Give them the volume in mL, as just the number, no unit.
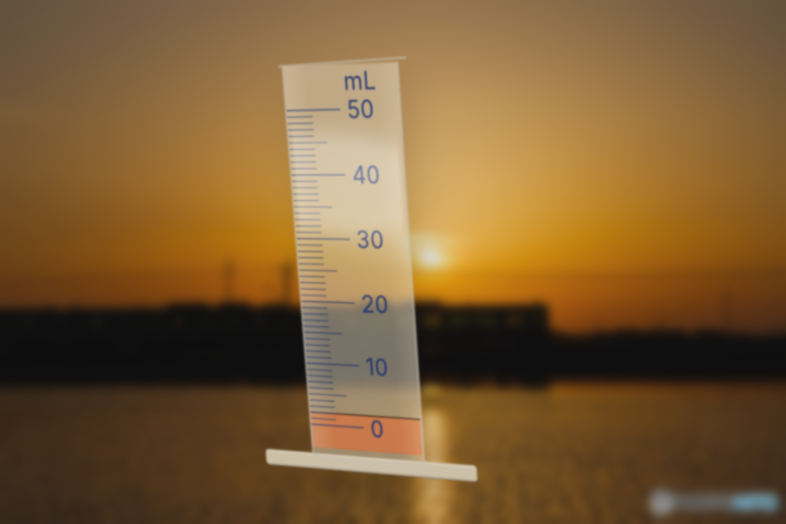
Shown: 2
